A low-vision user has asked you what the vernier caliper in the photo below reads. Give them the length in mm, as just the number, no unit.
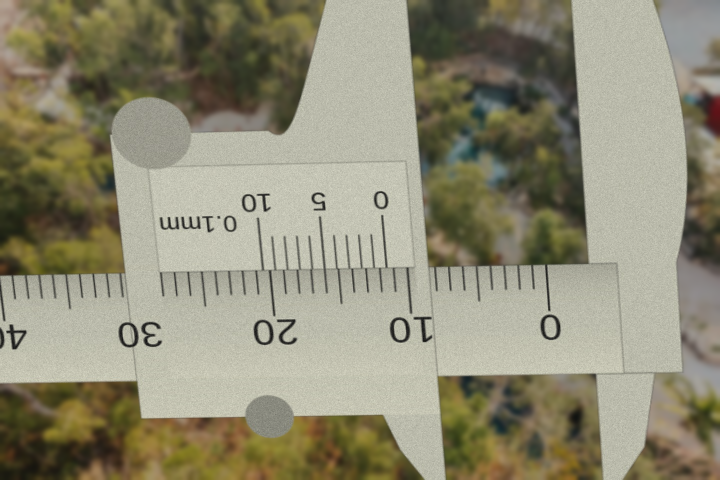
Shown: 11.5
